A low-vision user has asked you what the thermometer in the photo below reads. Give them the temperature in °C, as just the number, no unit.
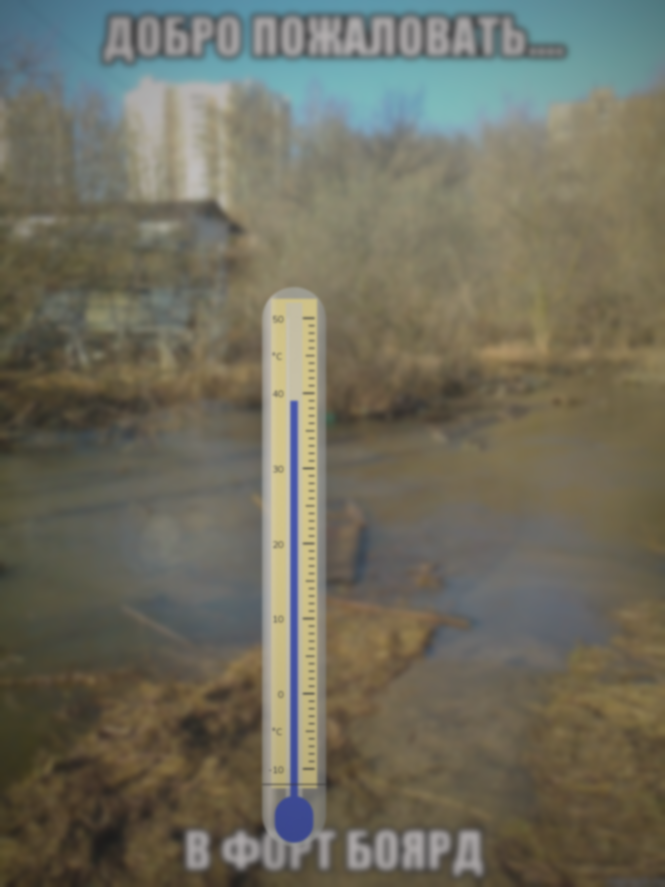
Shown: 39
